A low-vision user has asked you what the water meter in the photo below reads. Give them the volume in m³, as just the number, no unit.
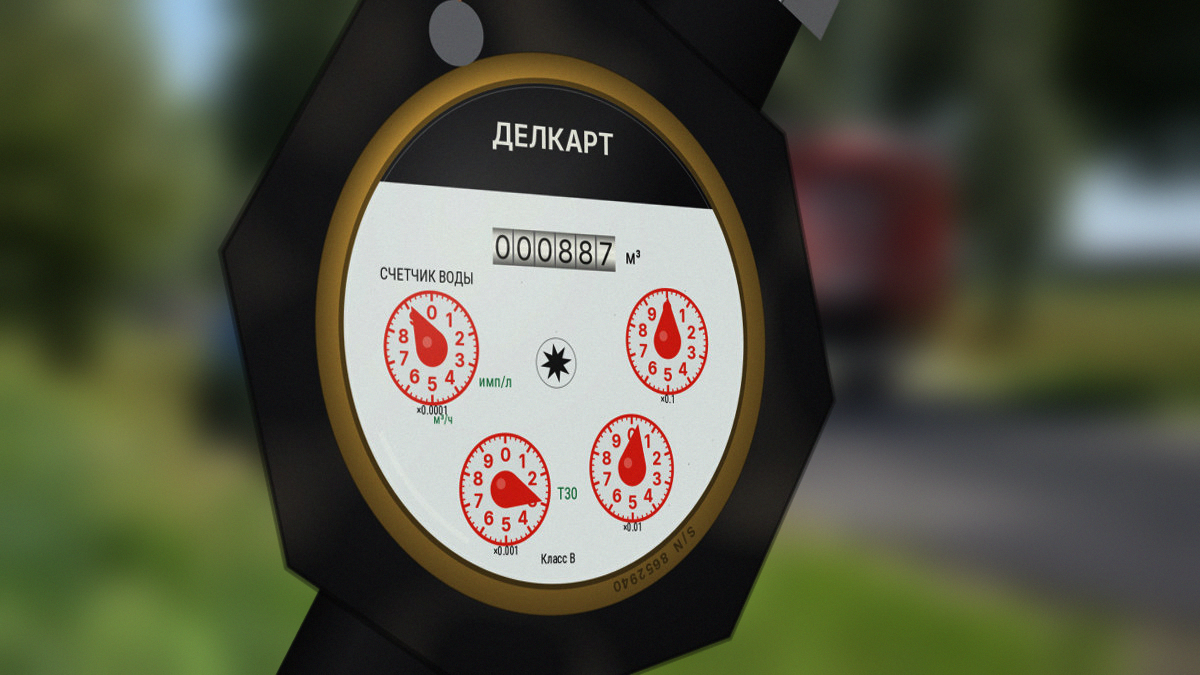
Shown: 887.0029
